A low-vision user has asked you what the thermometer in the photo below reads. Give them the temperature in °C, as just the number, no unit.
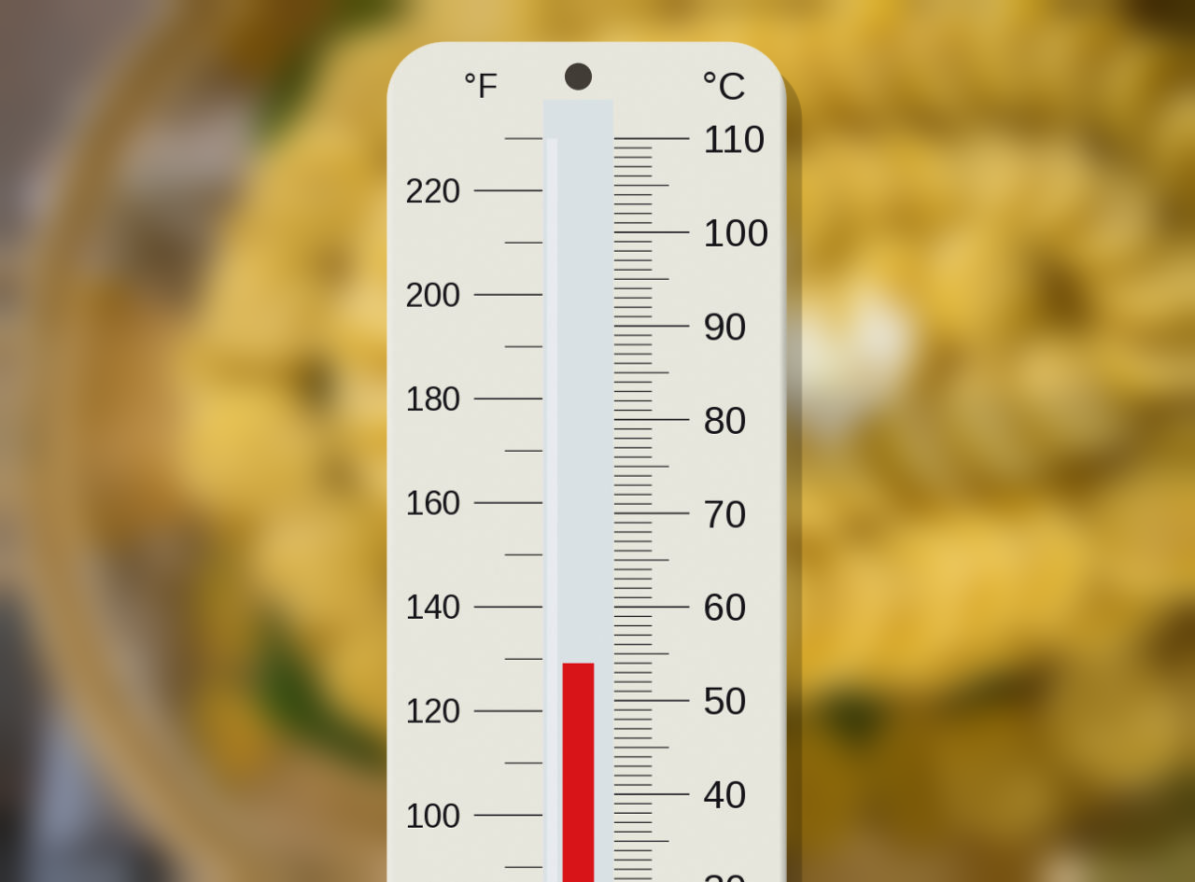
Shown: 54
